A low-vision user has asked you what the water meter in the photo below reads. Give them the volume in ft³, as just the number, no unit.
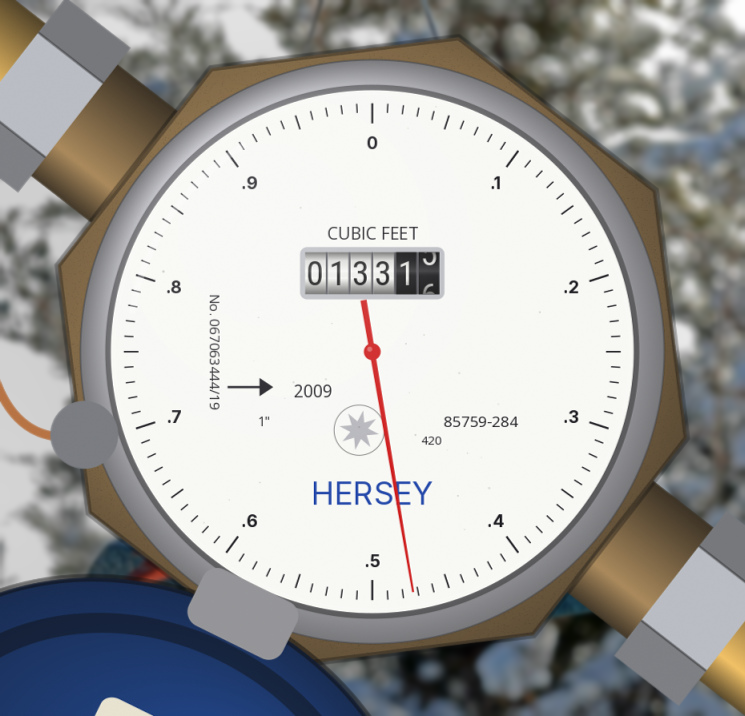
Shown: 13315.47
